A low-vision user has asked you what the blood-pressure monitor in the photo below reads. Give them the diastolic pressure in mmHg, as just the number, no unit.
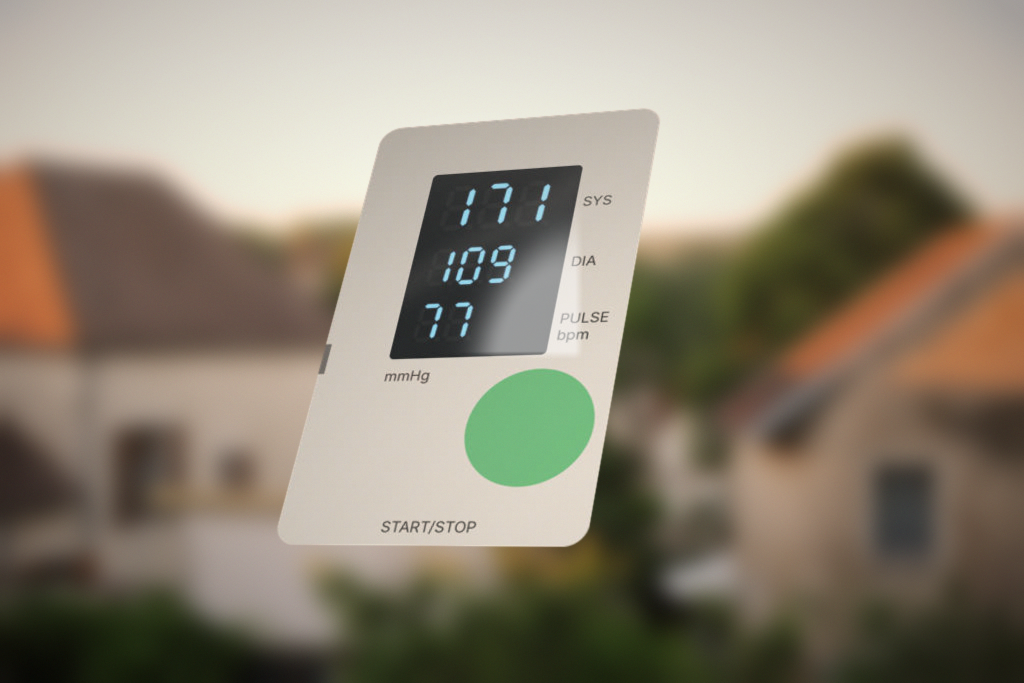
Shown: 109
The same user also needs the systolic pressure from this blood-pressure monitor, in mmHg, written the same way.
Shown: 171
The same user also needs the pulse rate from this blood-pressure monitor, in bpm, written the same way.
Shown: 77
